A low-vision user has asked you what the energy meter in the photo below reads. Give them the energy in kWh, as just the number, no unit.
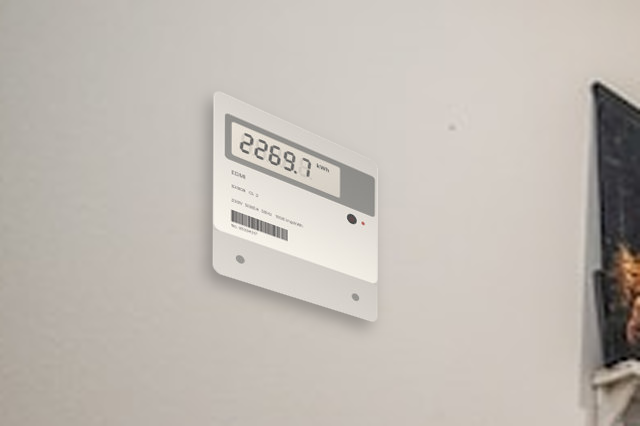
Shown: 2269.7
